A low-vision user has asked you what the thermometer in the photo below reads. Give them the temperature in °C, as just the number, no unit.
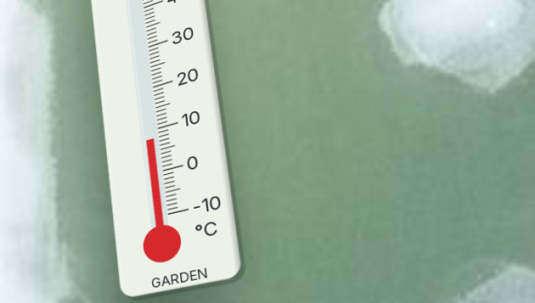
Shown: 8
